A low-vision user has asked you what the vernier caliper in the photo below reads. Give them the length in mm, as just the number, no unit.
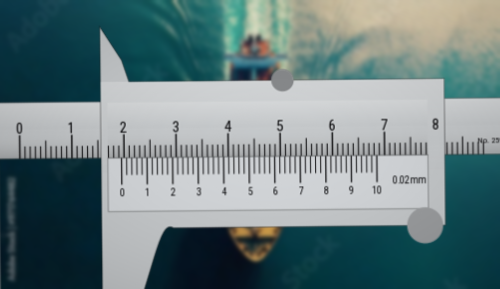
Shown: 19.5
